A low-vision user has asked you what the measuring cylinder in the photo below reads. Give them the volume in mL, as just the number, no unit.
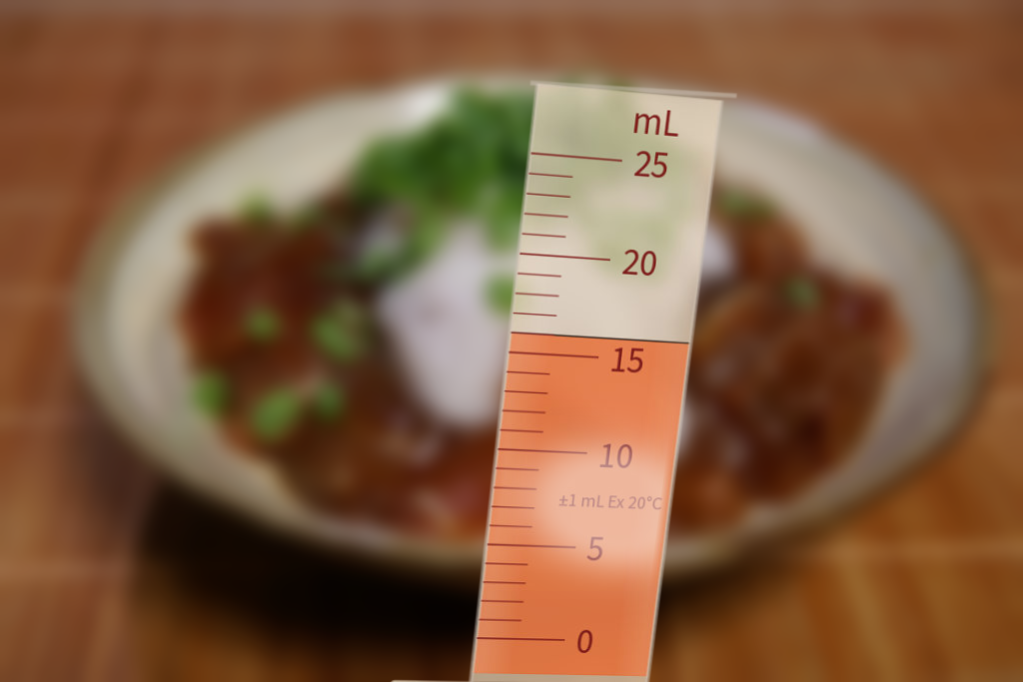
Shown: 16
